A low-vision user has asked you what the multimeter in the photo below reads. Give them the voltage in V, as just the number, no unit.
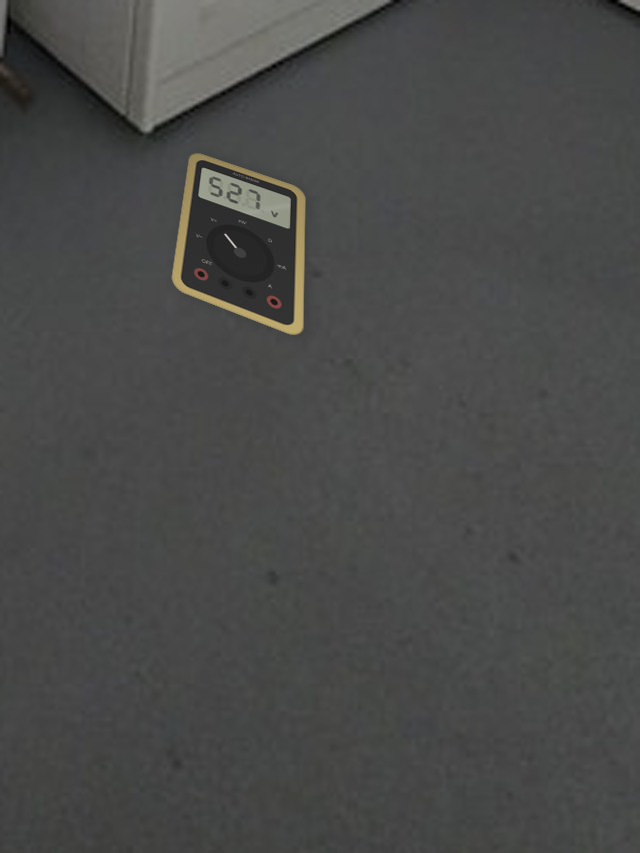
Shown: 527
